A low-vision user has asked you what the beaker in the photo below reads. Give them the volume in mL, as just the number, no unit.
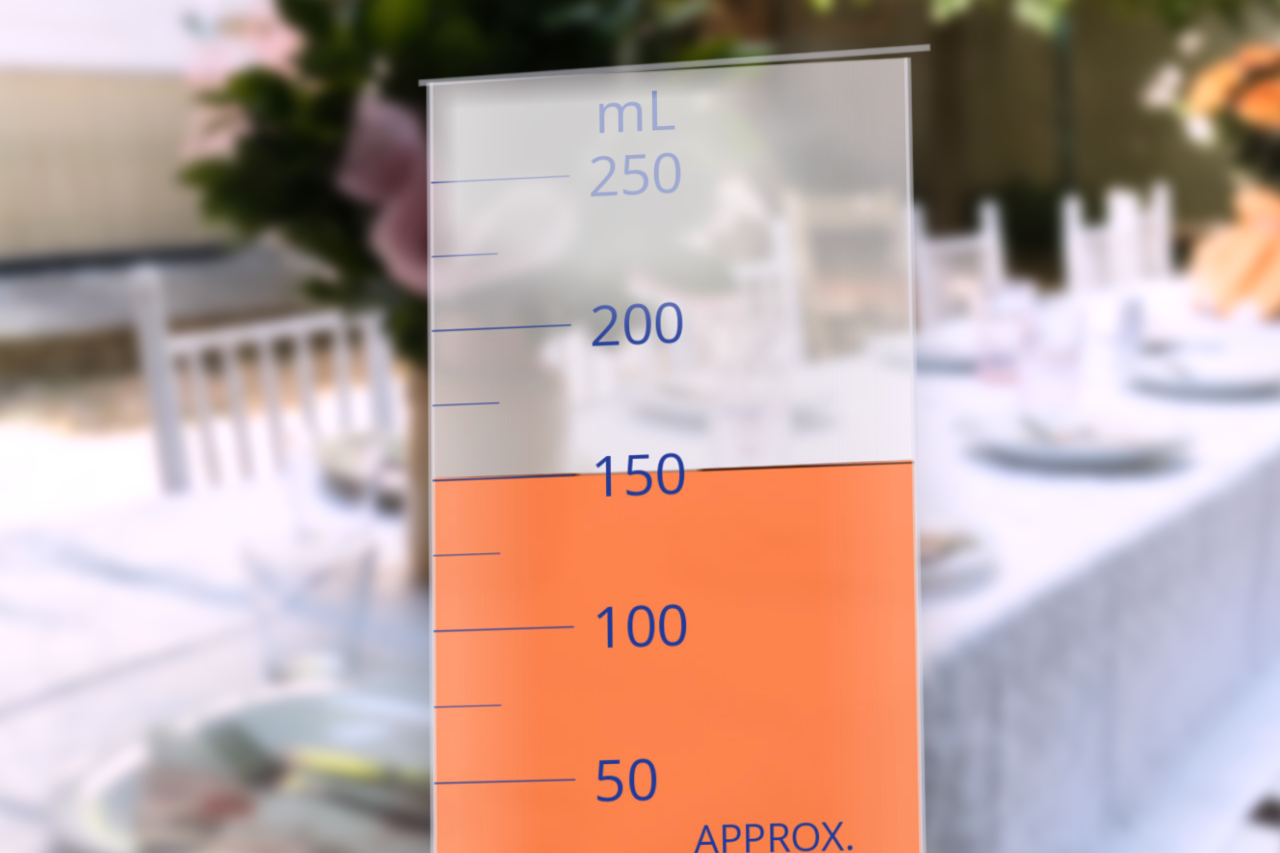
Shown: 150
